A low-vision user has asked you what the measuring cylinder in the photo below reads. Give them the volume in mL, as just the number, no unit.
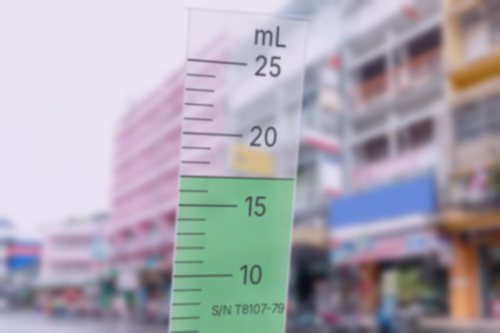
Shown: 17
